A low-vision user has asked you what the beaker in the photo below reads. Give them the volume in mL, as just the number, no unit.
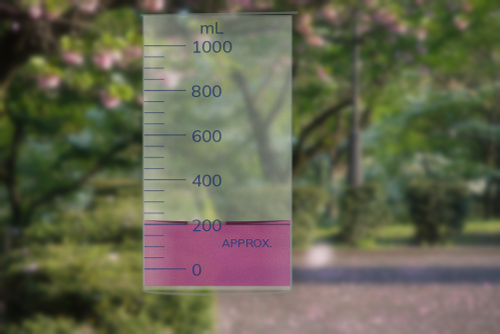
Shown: 200
